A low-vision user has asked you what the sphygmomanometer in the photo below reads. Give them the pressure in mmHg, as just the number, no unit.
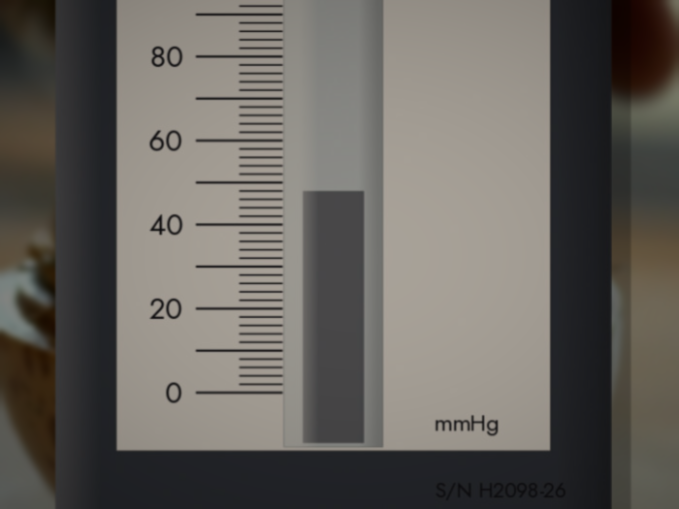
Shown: 48
